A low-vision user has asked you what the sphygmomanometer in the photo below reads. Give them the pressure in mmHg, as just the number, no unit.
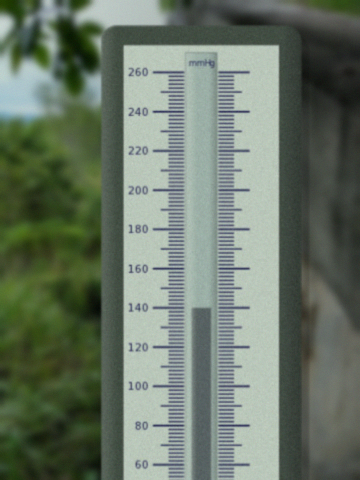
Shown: 140
